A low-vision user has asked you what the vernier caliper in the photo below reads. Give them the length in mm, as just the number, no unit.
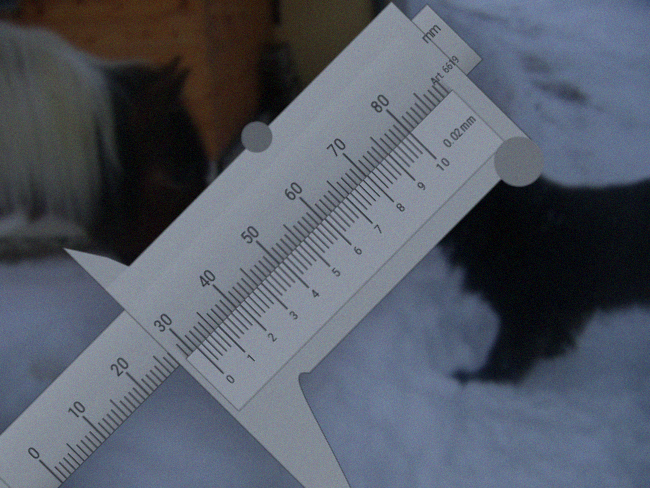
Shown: 31.0
